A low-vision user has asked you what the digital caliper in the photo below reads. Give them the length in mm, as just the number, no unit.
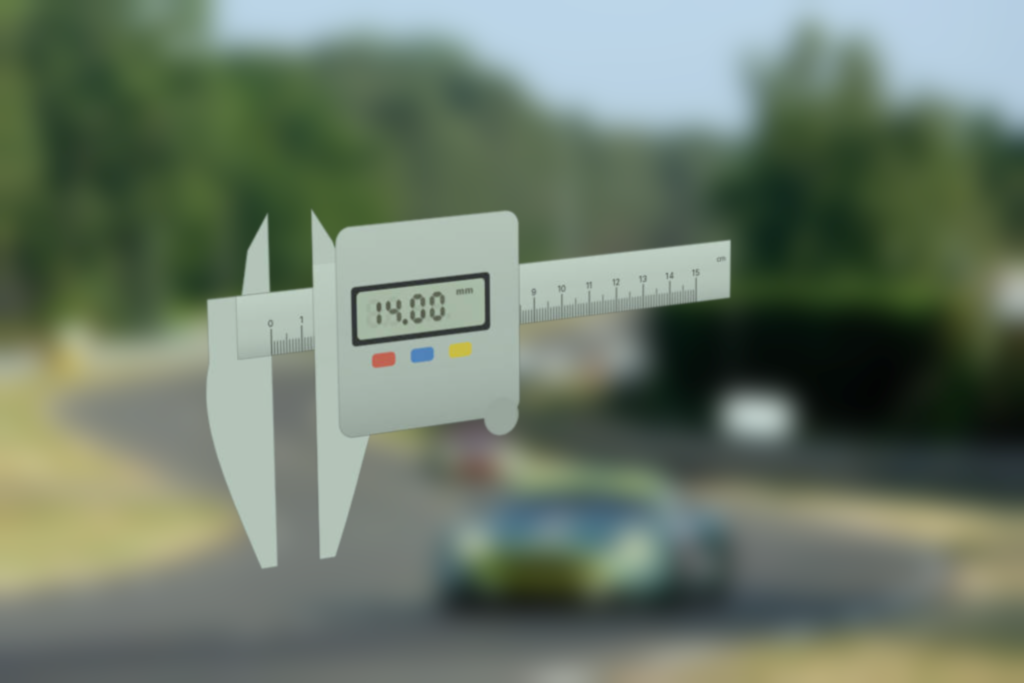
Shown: 14.00
